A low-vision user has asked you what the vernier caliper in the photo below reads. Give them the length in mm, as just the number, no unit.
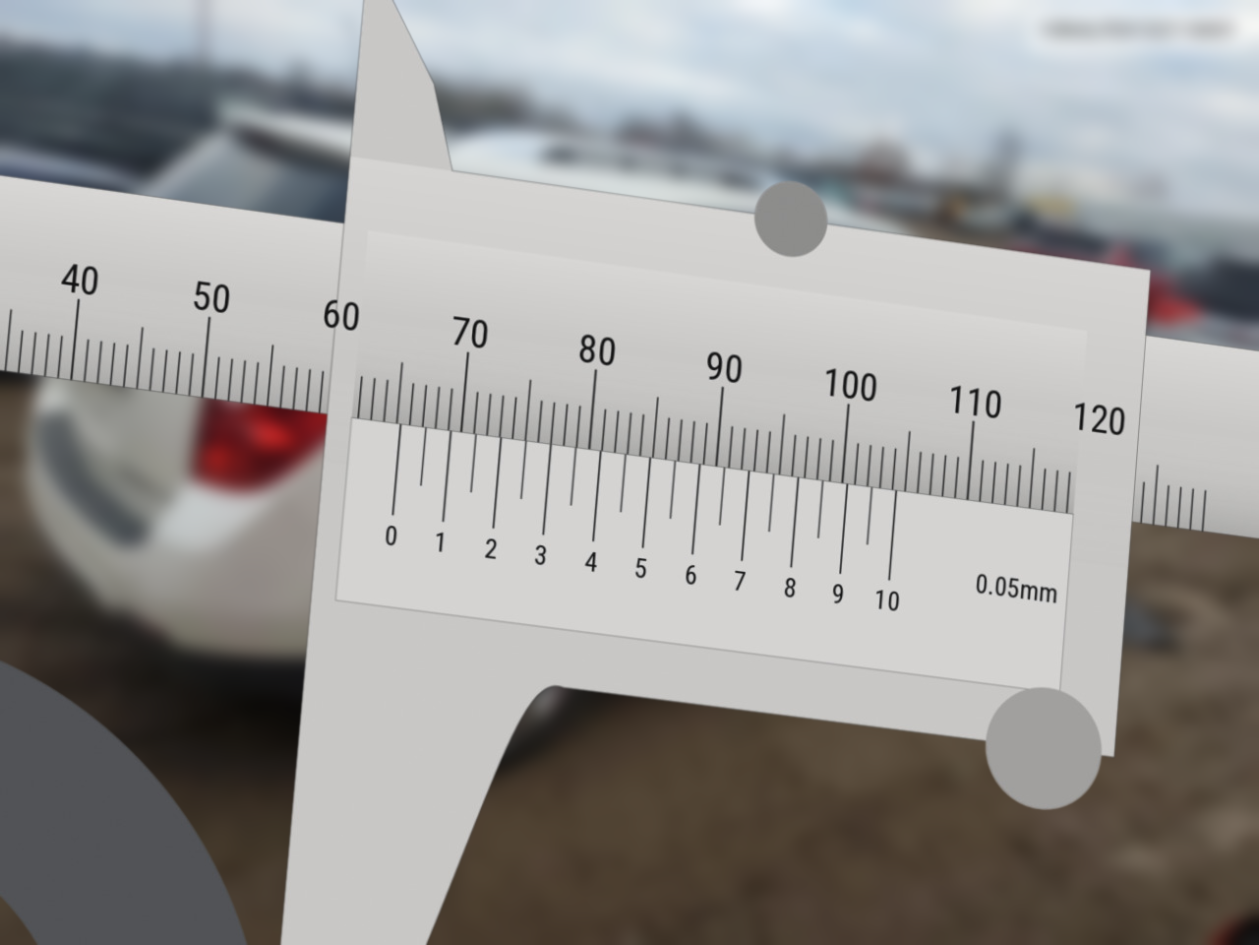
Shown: 65.3
